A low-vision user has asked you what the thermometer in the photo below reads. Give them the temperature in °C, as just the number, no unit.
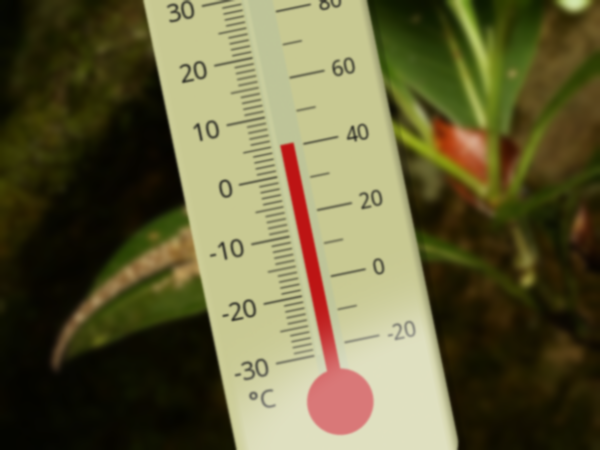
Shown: 5
